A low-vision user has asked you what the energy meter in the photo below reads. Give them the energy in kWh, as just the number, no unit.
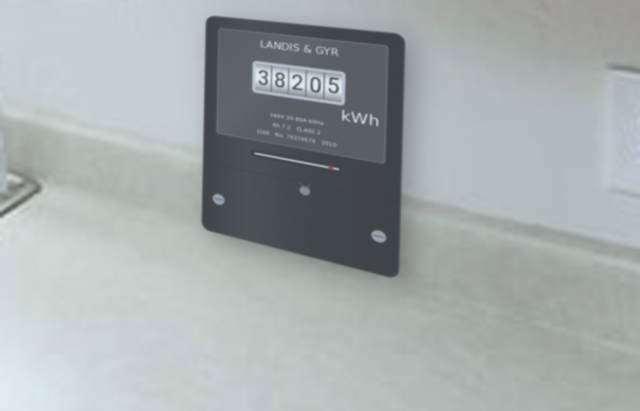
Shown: 38205
